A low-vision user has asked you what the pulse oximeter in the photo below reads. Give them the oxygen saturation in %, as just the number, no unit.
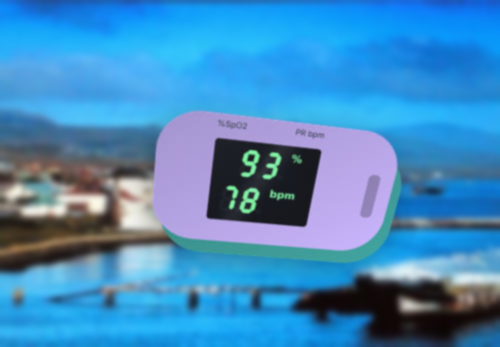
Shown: 93
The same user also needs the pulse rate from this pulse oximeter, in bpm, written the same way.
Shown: 78
